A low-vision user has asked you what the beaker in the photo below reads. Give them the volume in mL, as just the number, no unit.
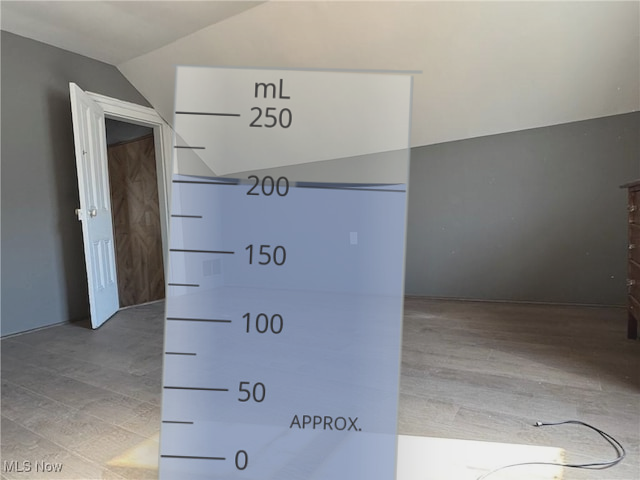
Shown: 200
